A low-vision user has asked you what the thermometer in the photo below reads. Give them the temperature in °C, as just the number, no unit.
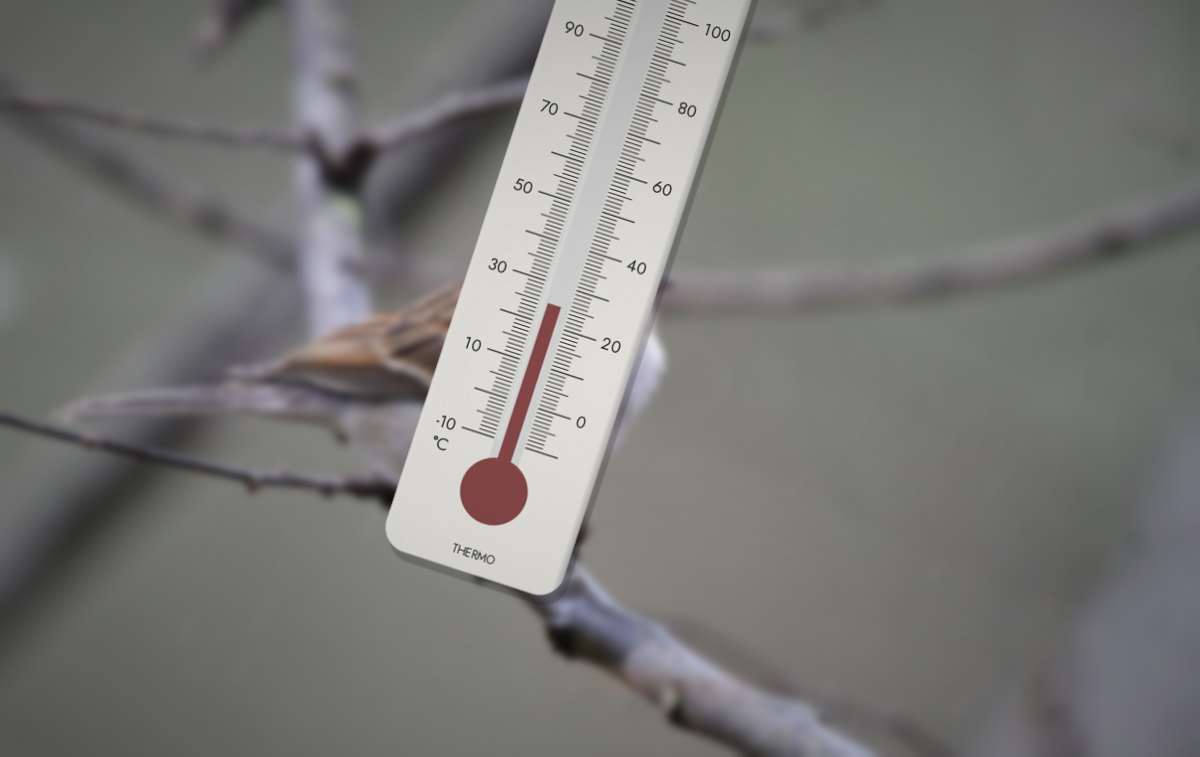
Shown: 25
